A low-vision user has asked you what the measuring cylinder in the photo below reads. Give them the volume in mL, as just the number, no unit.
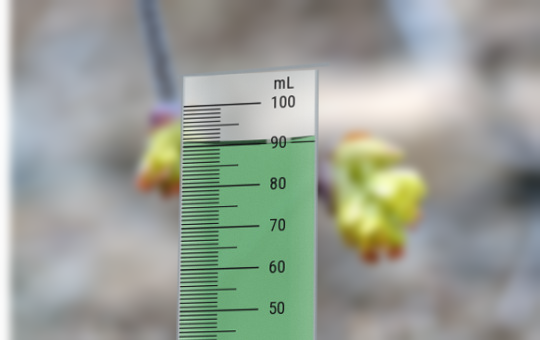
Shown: 90
